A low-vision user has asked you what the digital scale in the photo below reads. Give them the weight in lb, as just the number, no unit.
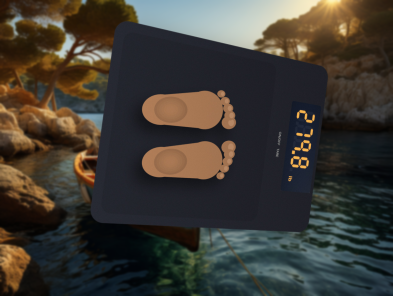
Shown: 279.8
